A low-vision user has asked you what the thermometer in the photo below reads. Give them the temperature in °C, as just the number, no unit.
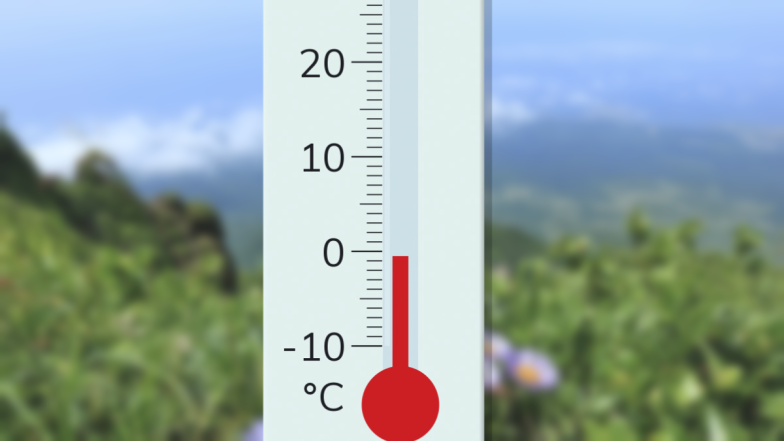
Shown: -0.5
